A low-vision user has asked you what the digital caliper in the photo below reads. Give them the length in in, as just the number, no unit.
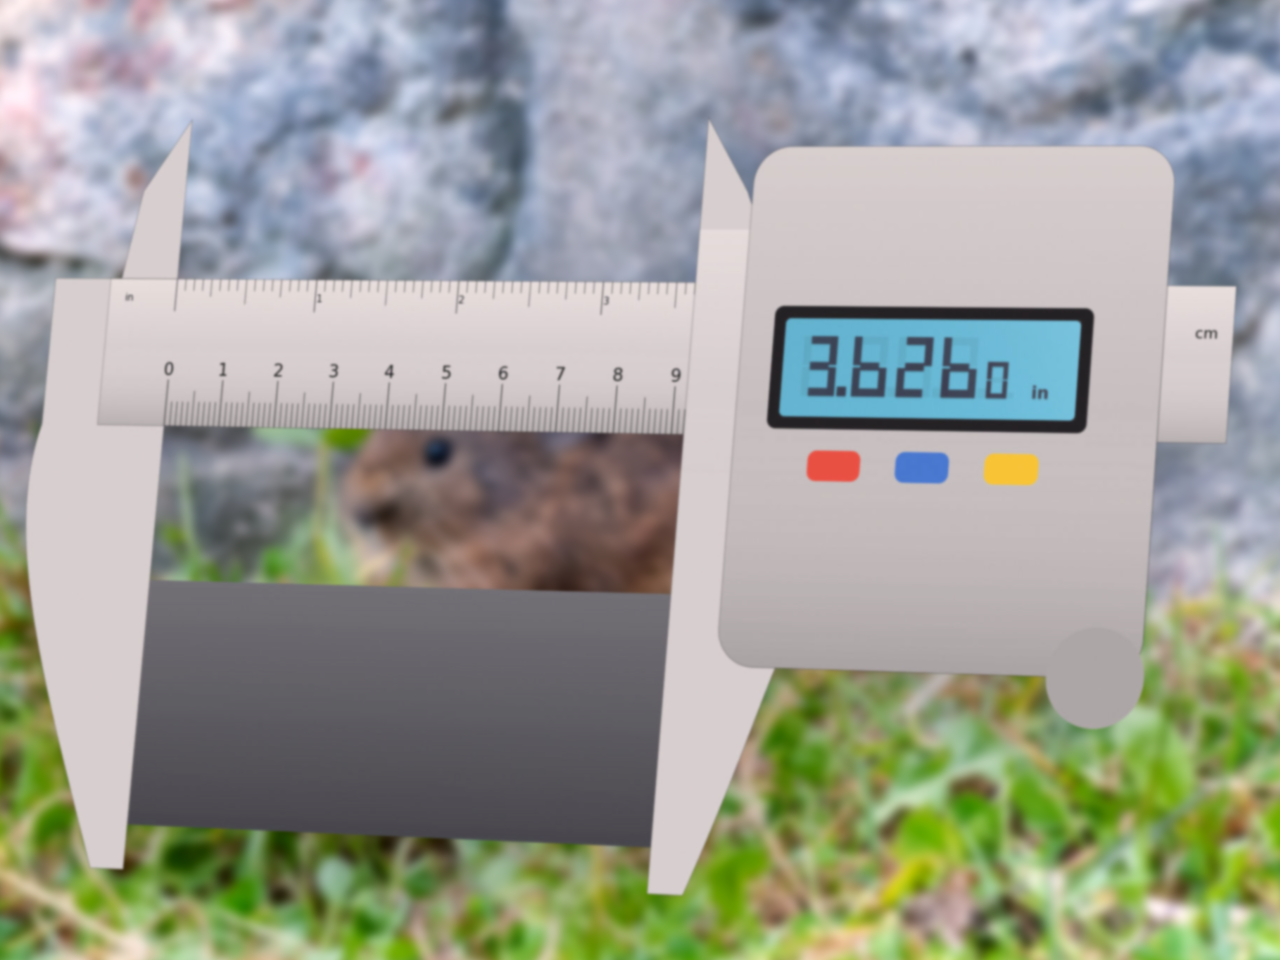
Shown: 3.6260
